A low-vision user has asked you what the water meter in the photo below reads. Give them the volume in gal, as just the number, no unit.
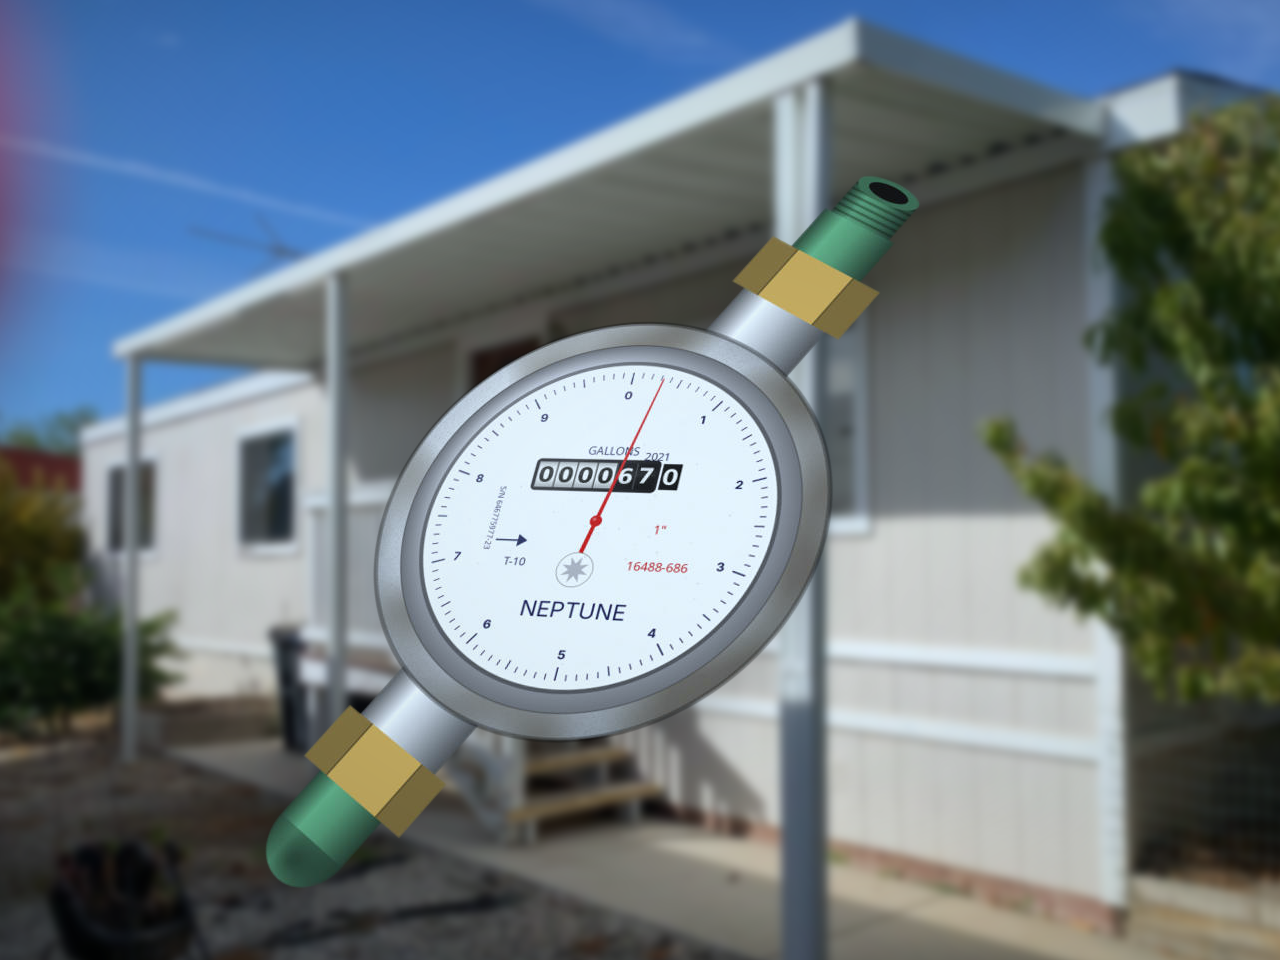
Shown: 670.3
